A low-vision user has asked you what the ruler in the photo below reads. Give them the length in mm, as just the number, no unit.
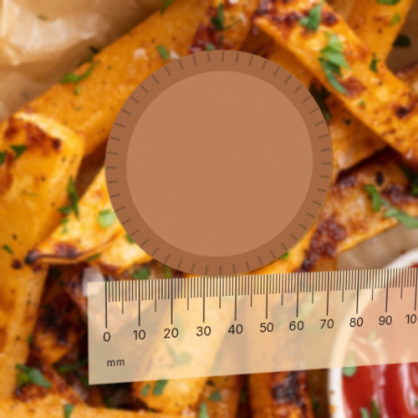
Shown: 70
